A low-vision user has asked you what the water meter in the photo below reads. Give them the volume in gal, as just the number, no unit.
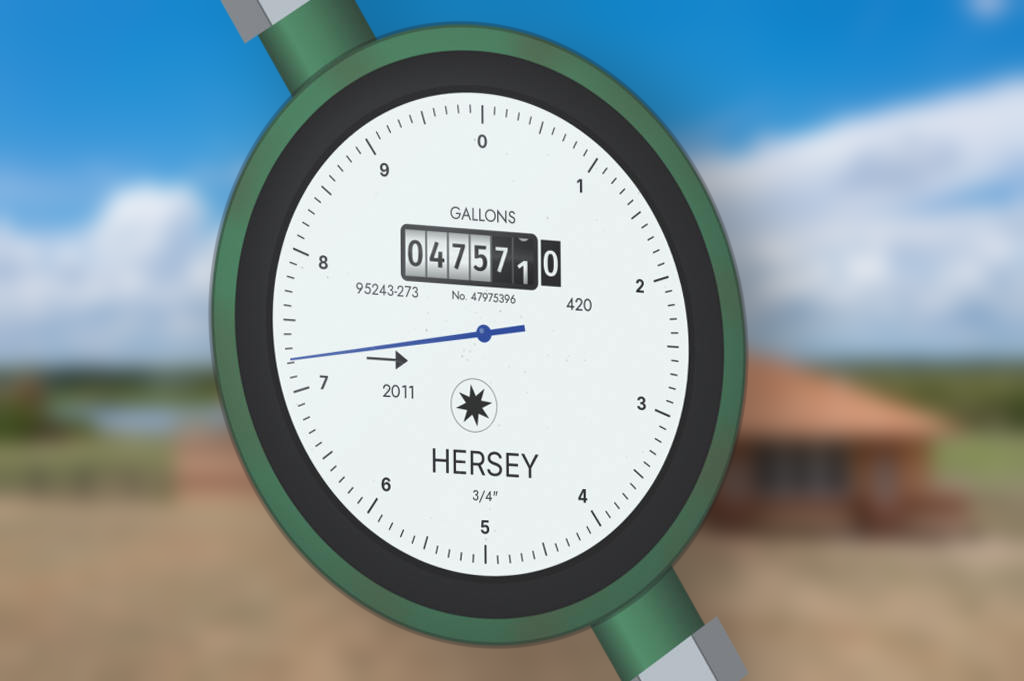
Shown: 475707.2
